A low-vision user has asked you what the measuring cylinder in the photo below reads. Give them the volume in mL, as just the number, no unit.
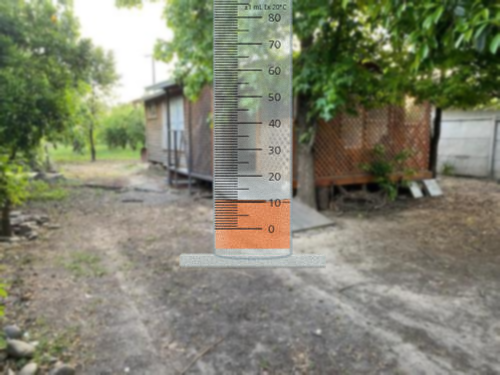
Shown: 10
